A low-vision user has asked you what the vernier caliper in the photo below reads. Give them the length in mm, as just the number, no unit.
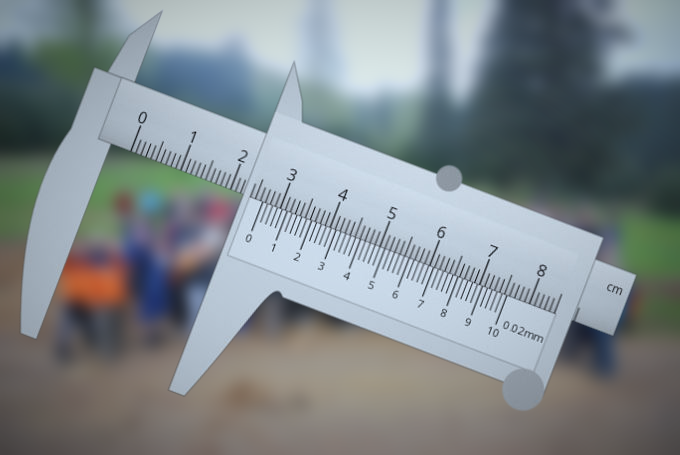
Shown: 26.5
